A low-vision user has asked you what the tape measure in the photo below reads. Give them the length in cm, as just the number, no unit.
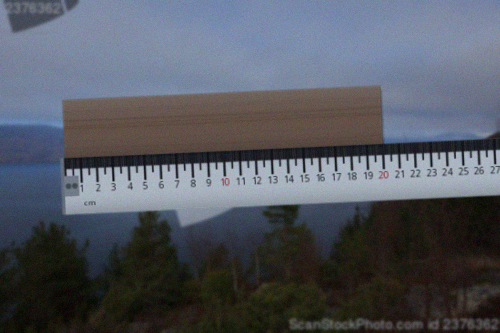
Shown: 20
